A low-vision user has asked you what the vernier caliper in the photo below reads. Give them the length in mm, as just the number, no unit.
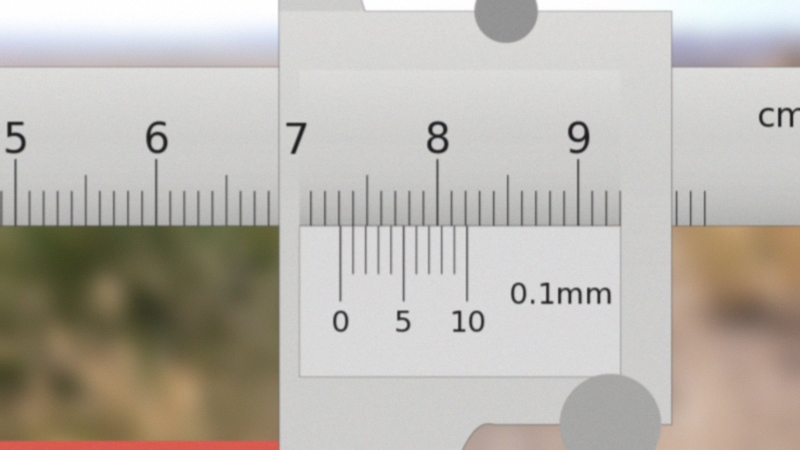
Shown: 73.1
